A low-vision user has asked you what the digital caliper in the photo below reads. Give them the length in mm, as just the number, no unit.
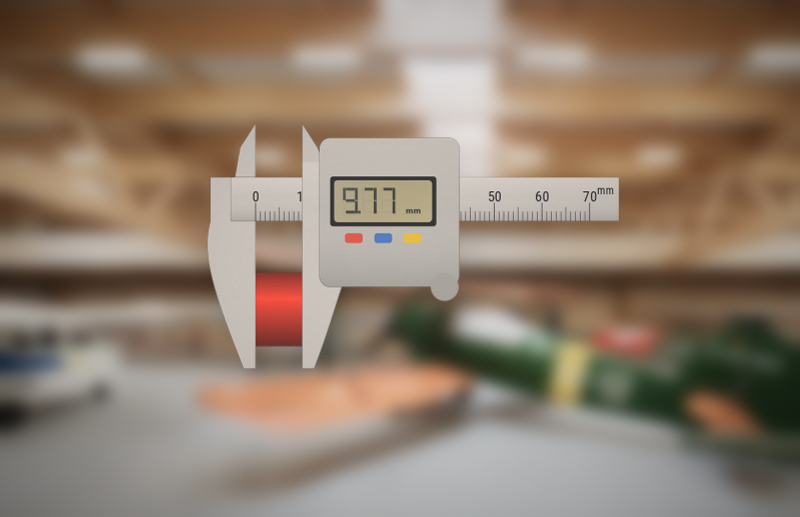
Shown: 9.77
